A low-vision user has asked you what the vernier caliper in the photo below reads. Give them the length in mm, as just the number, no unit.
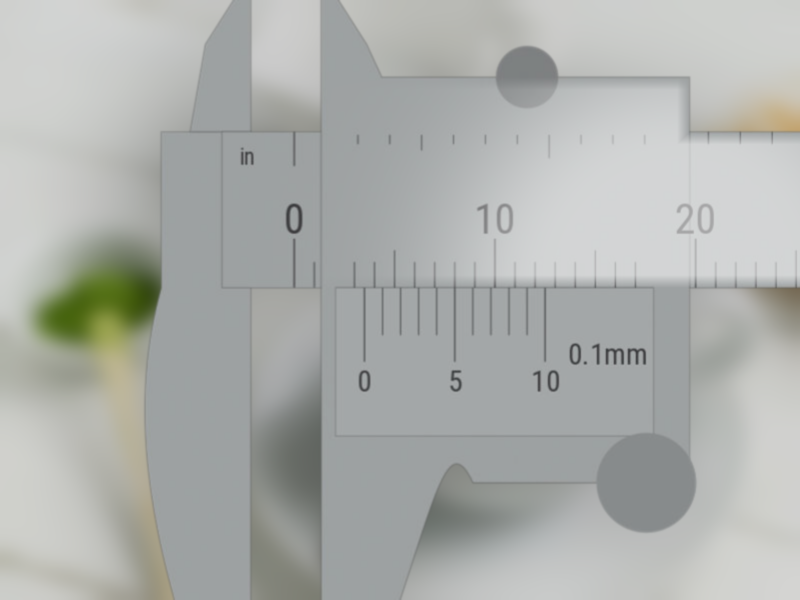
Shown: 3.5
